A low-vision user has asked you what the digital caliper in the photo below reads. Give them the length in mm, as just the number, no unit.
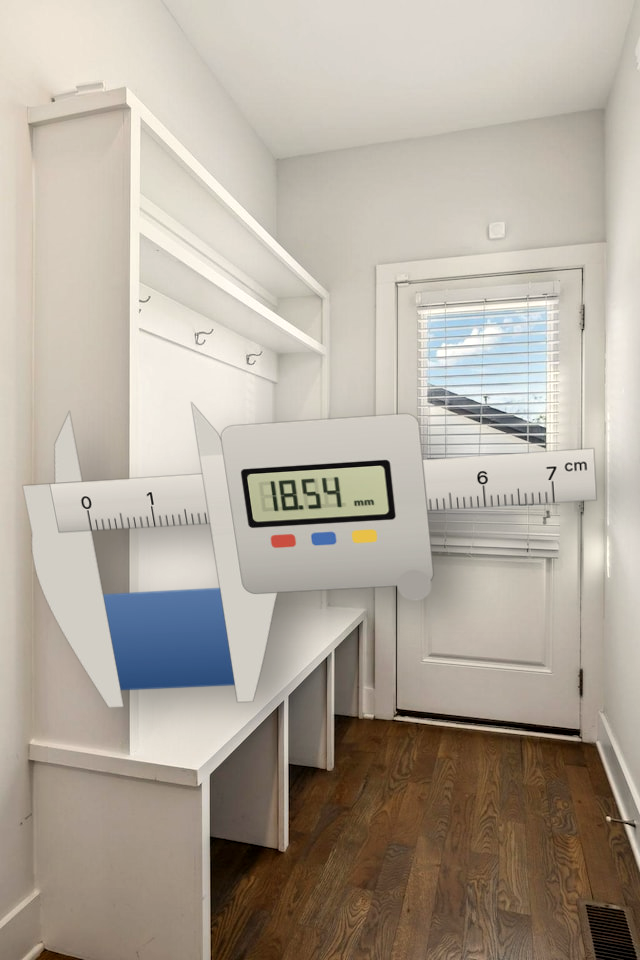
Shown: 18.54
